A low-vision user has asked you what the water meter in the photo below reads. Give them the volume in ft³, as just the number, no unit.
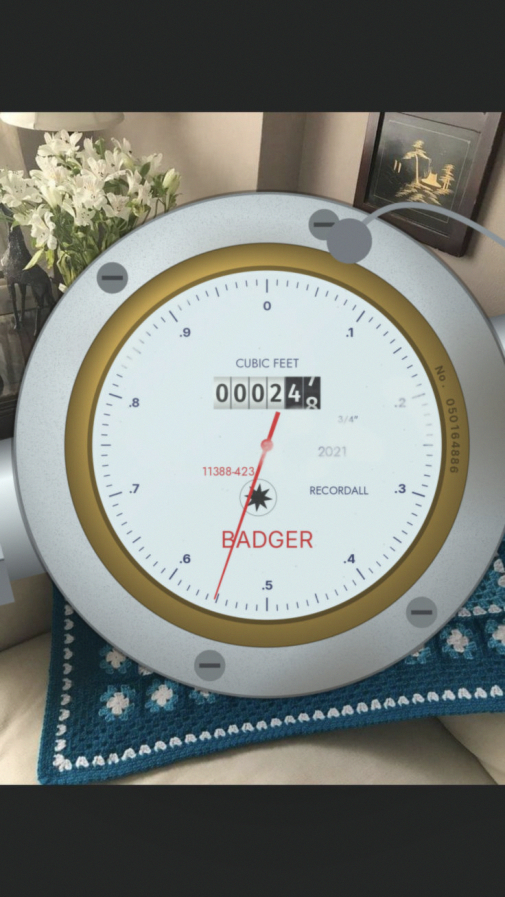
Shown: 247.55
